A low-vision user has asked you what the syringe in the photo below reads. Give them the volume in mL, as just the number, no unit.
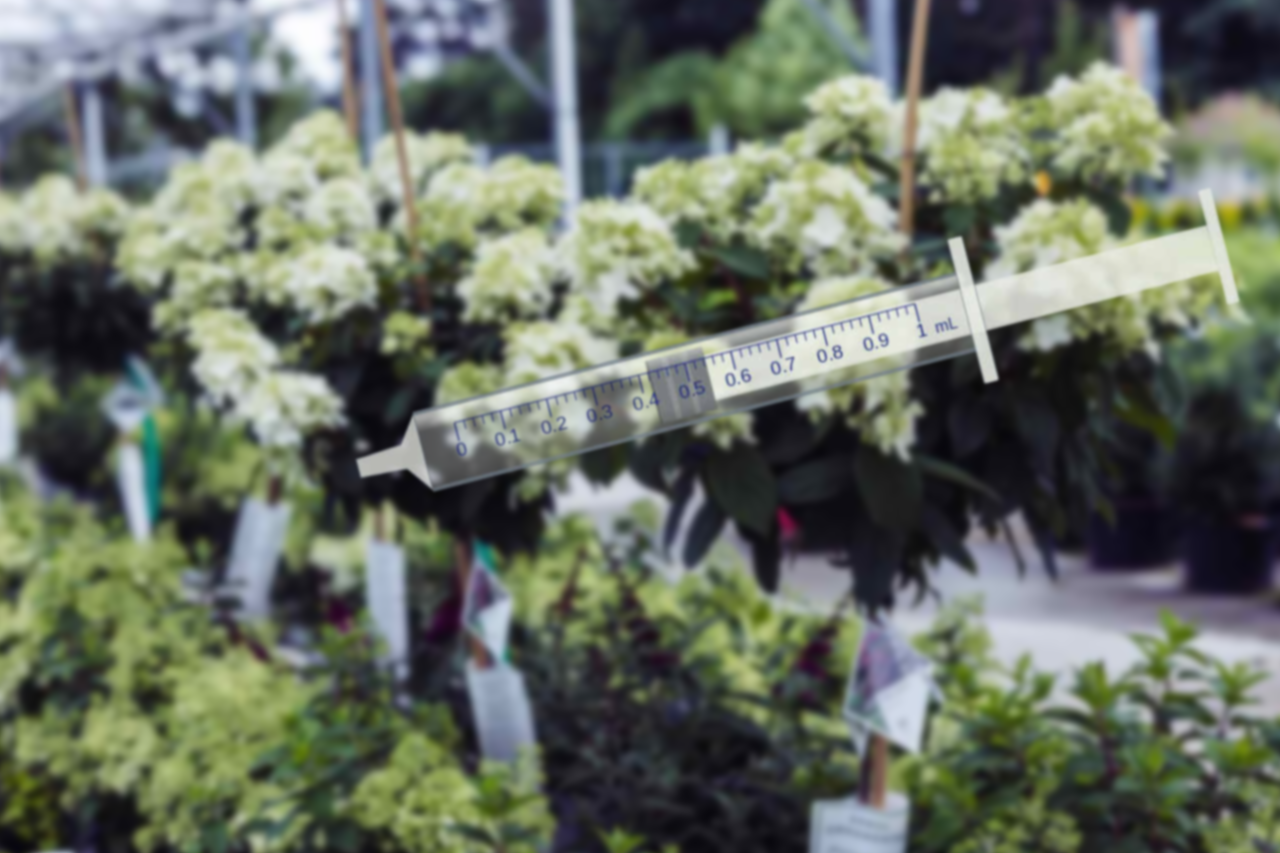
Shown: 0.42
